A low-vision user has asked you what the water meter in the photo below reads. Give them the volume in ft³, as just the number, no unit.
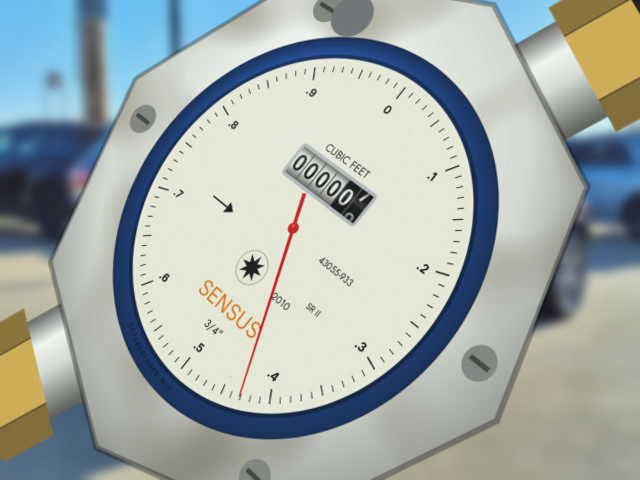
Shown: 7.43
